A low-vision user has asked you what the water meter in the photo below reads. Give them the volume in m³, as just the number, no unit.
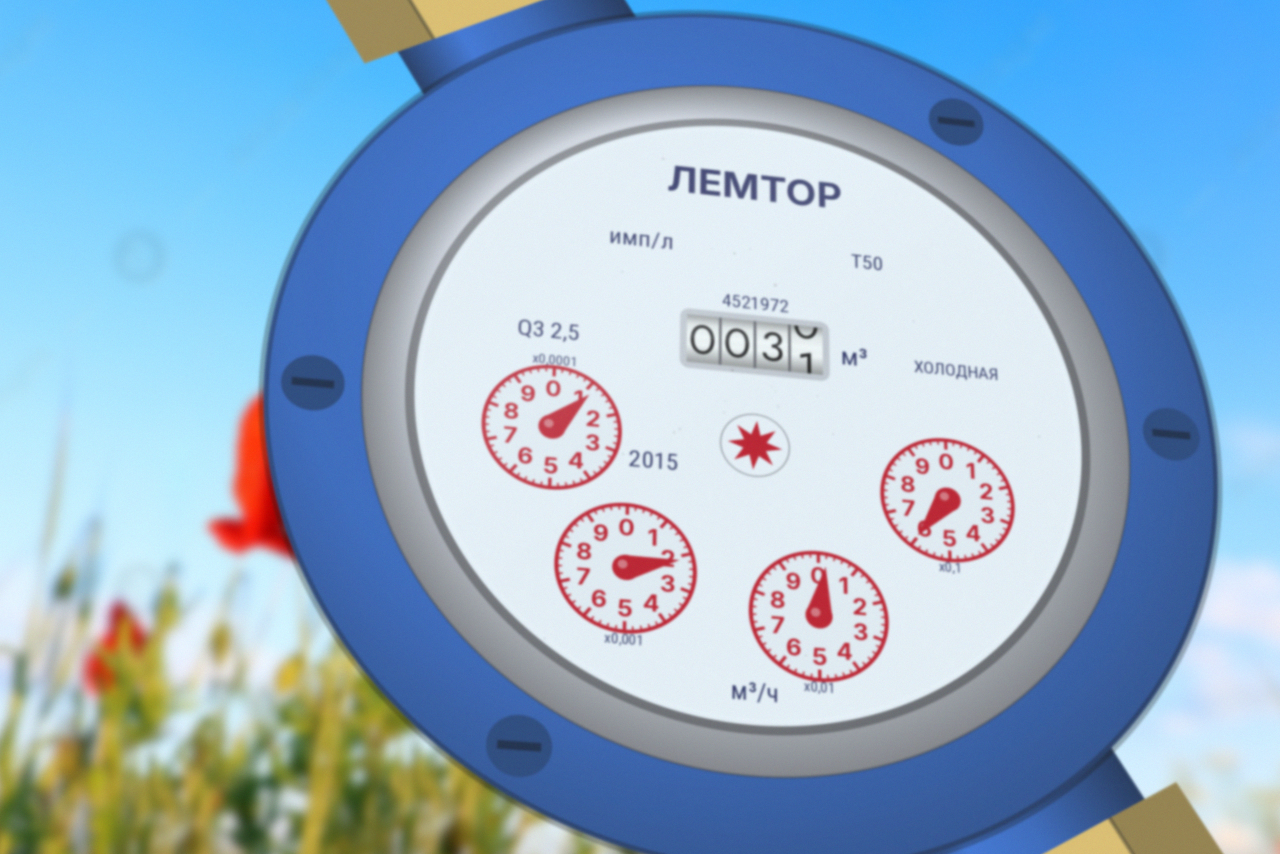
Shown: 30.6021
